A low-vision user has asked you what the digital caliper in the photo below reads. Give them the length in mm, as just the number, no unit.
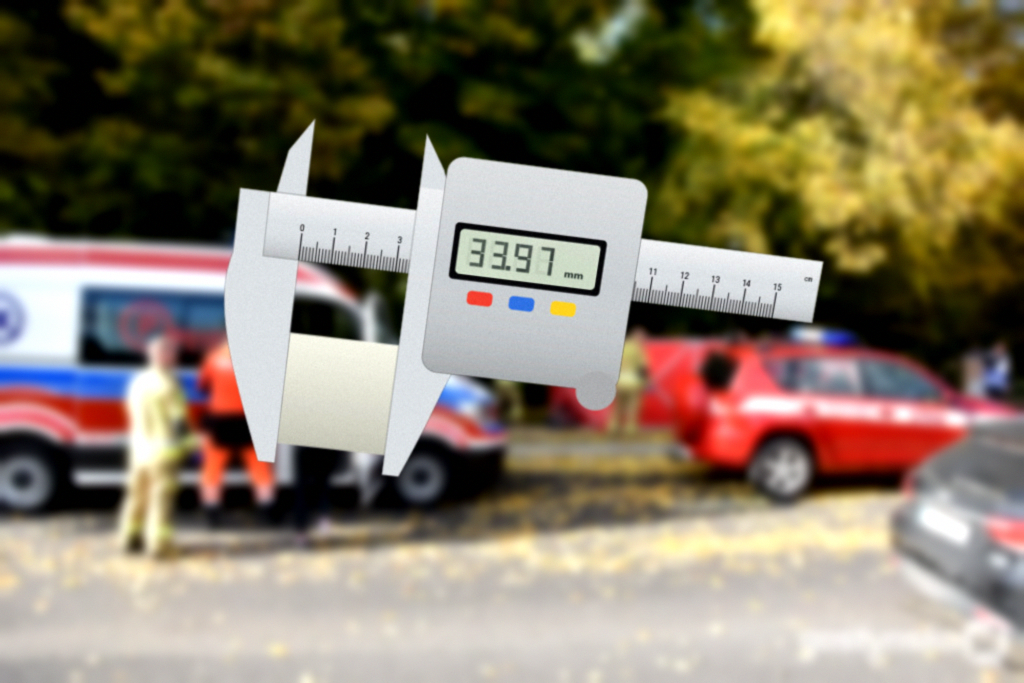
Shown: 33.97
